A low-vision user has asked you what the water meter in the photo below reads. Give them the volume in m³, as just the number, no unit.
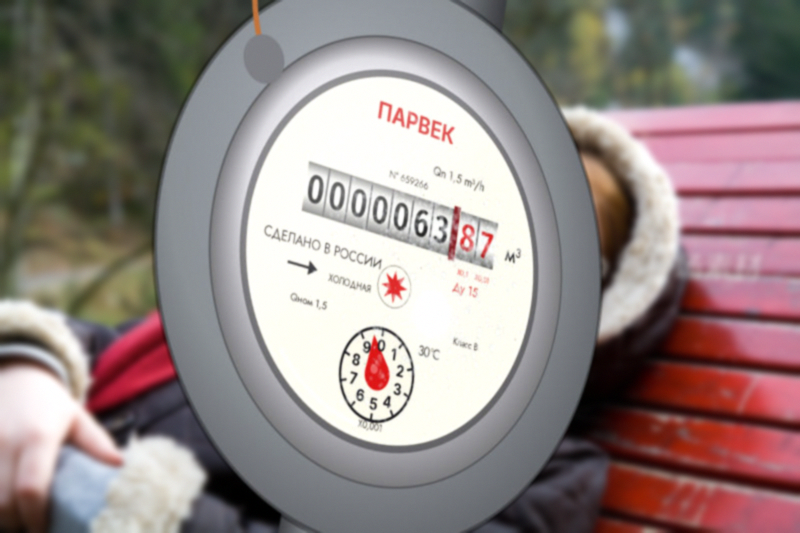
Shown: 63.869
